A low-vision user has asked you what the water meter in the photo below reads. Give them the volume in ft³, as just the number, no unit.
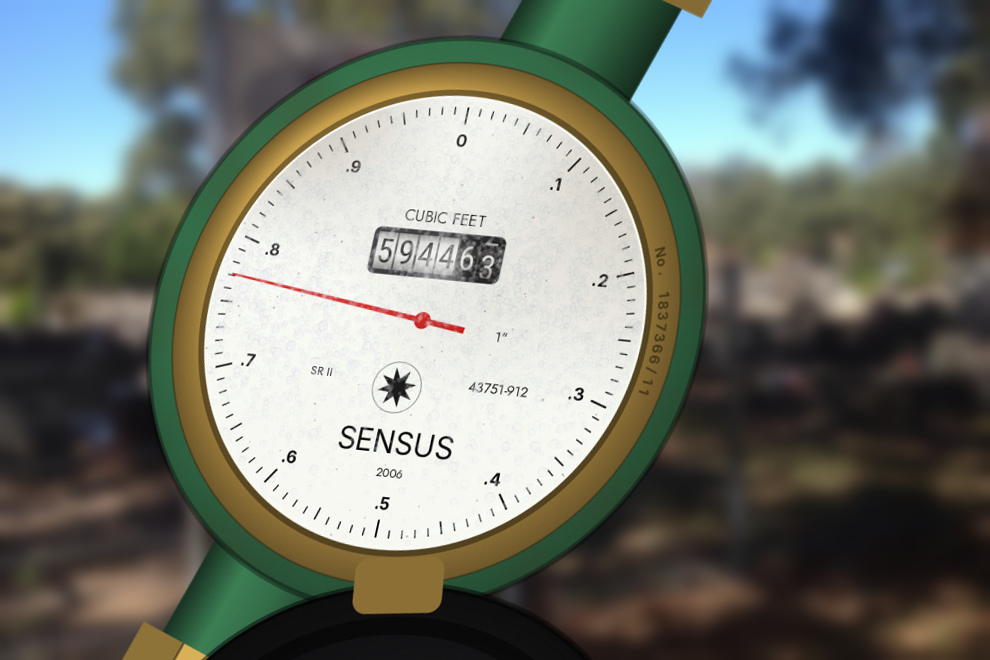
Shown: 594462.77
